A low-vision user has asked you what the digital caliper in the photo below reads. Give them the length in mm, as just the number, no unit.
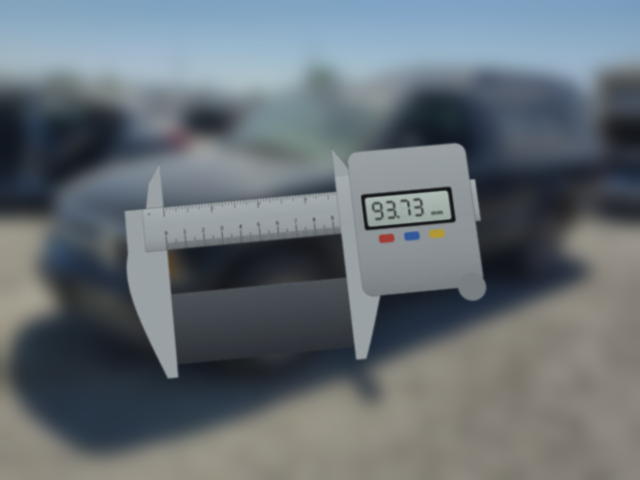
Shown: 93.73
